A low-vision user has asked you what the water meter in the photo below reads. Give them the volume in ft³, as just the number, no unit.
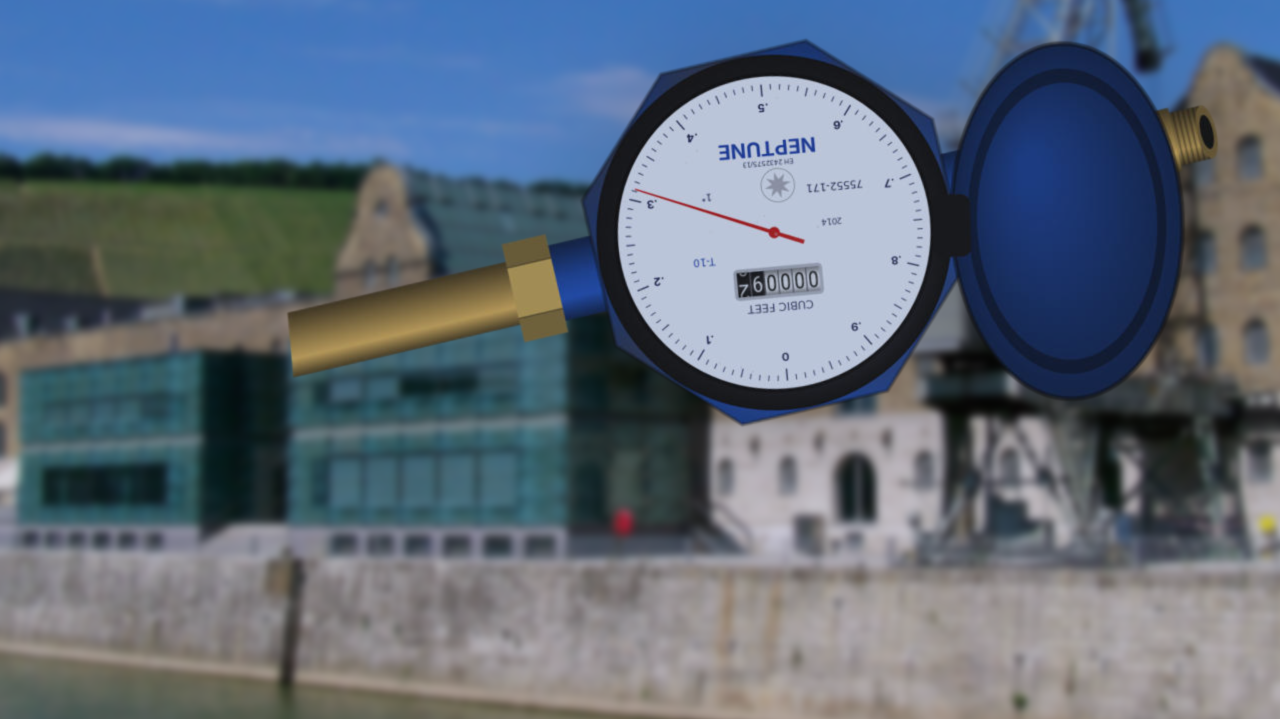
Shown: 92.31
